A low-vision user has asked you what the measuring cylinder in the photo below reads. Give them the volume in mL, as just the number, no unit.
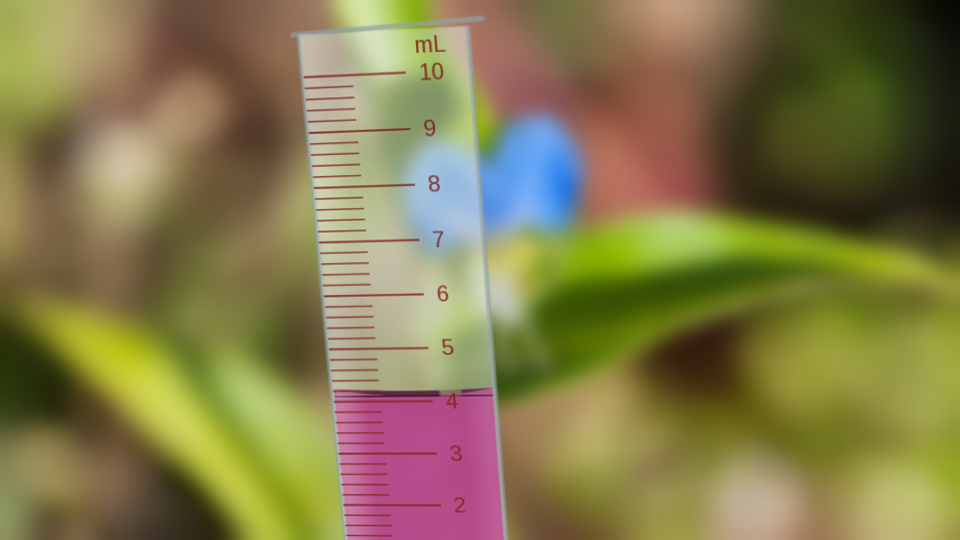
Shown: 4.1
